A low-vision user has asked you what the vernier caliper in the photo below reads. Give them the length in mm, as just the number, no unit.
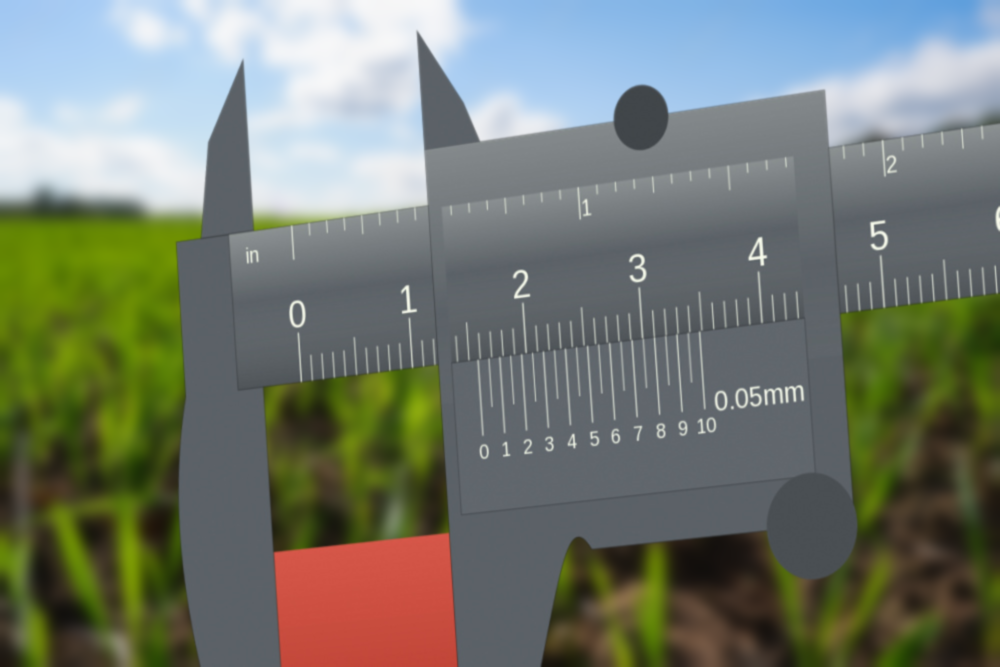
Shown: 15.8
